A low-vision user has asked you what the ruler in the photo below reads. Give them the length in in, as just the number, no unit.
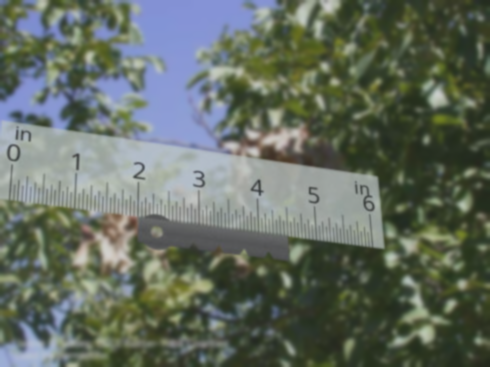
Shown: 2.5
